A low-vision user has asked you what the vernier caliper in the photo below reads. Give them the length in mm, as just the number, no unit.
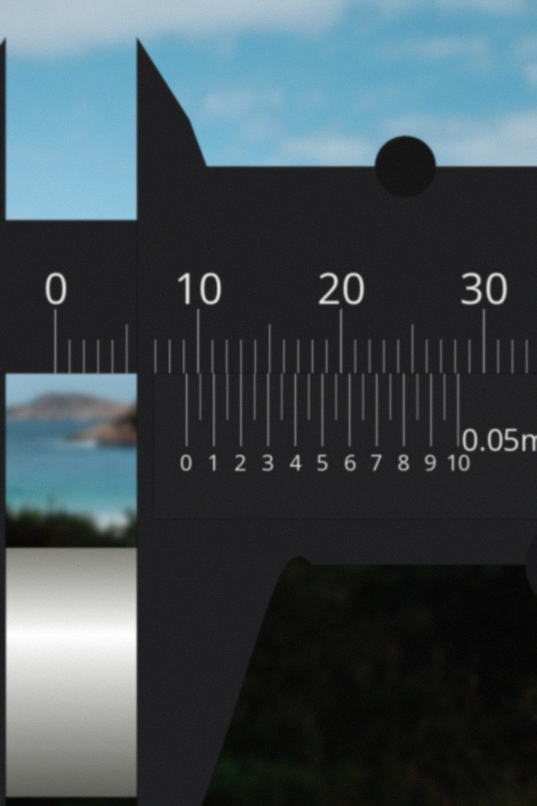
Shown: 9.2
